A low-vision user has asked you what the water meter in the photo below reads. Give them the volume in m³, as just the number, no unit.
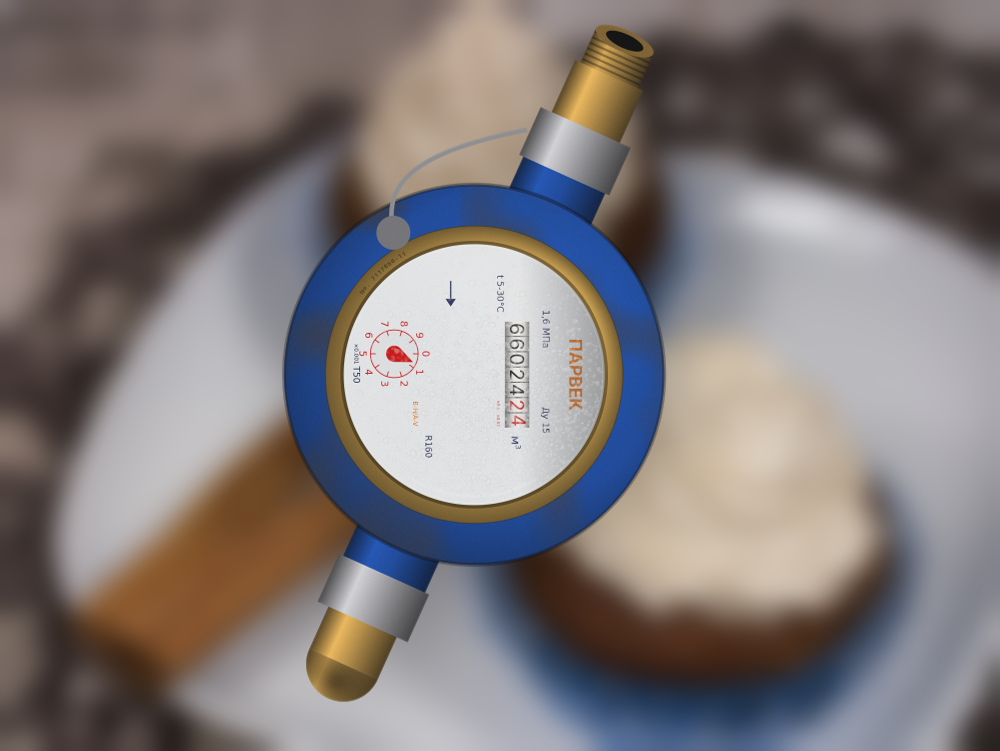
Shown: 66024.240
